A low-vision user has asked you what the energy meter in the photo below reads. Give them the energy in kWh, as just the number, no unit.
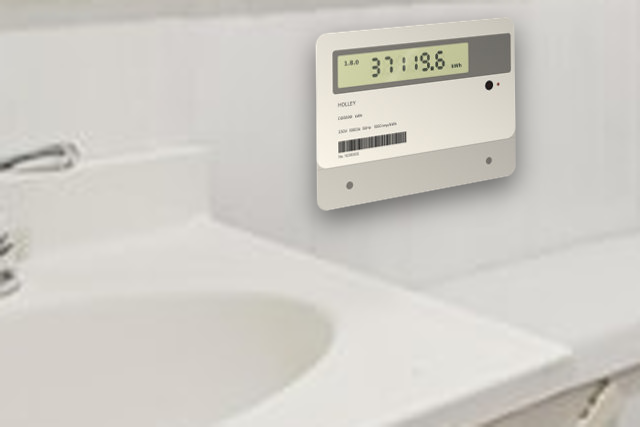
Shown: 37119.6
